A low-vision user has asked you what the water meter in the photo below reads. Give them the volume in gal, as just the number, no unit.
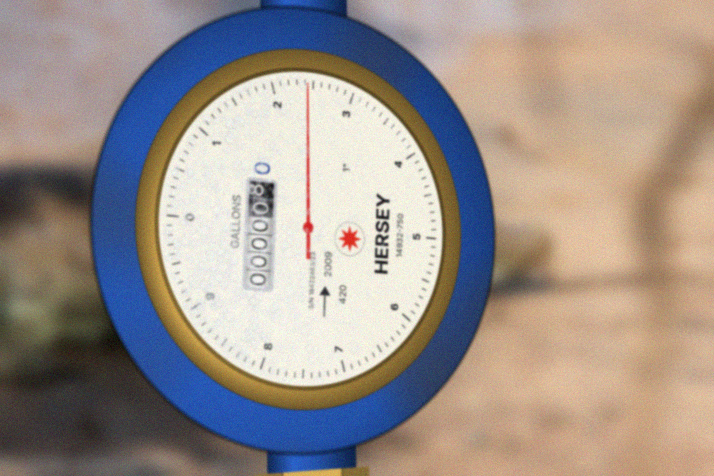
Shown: 82.4
